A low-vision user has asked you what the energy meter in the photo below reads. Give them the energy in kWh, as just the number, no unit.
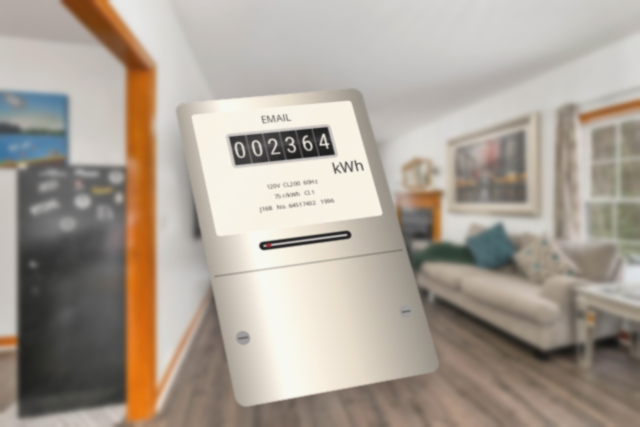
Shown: 2364
